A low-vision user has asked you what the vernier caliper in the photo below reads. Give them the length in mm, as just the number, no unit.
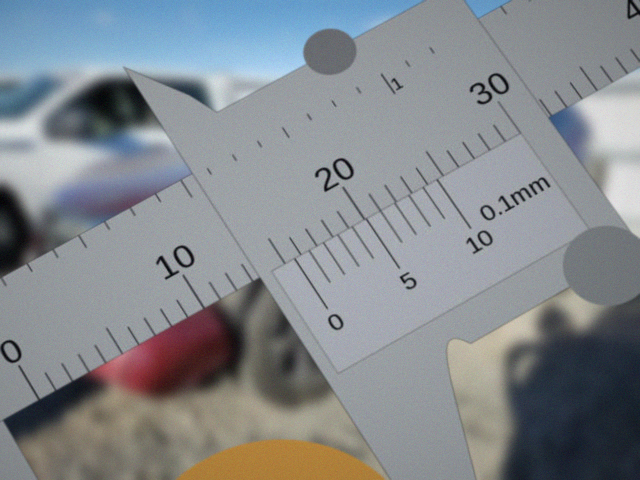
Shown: 15.6
